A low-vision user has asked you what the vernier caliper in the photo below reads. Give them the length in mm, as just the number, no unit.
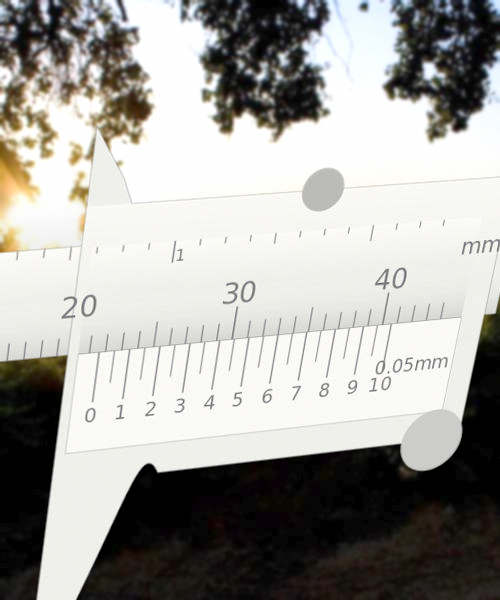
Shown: 21.6
